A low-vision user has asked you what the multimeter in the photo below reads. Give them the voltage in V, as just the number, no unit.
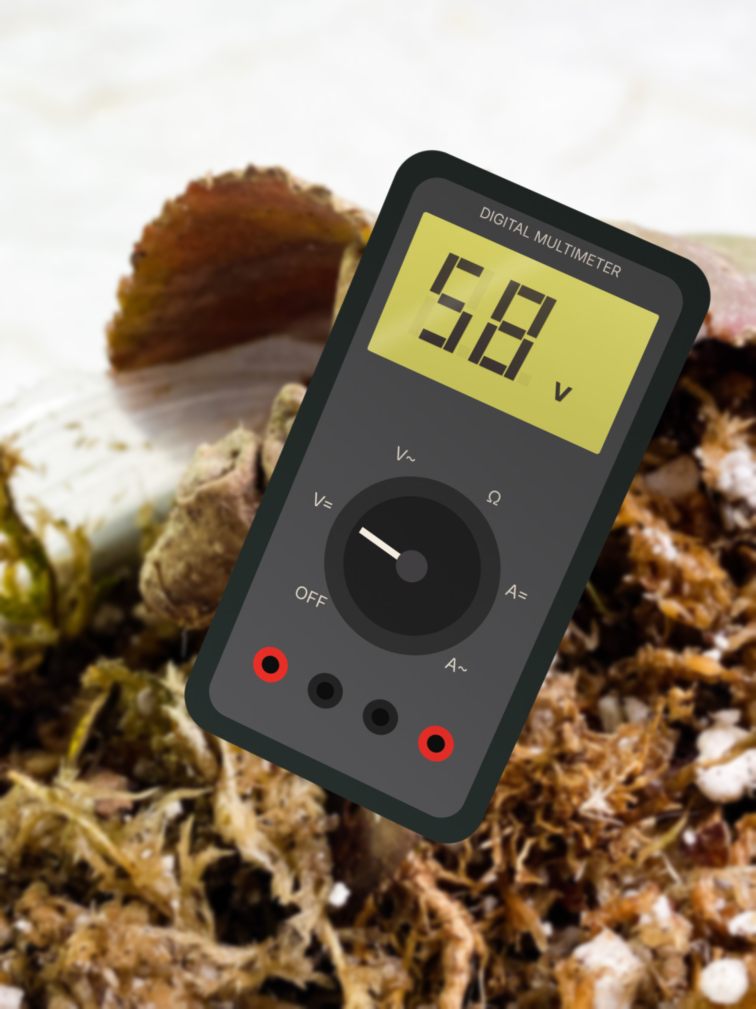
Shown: 58
